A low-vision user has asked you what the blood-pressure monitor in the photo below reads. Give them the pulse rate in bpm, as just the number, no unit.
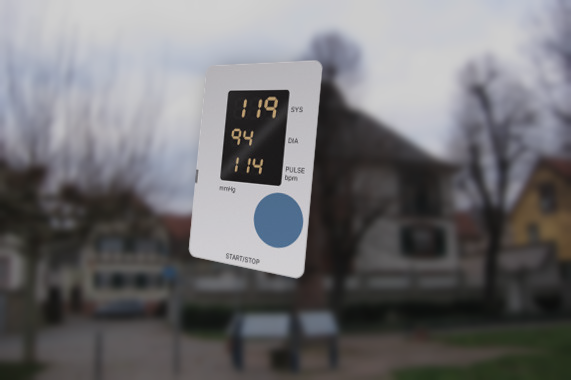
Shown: 114
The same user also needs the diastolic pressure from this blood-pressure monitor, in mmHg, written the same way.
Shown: 94
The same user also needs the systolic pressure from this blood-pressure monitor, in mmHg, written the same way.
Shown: 119
